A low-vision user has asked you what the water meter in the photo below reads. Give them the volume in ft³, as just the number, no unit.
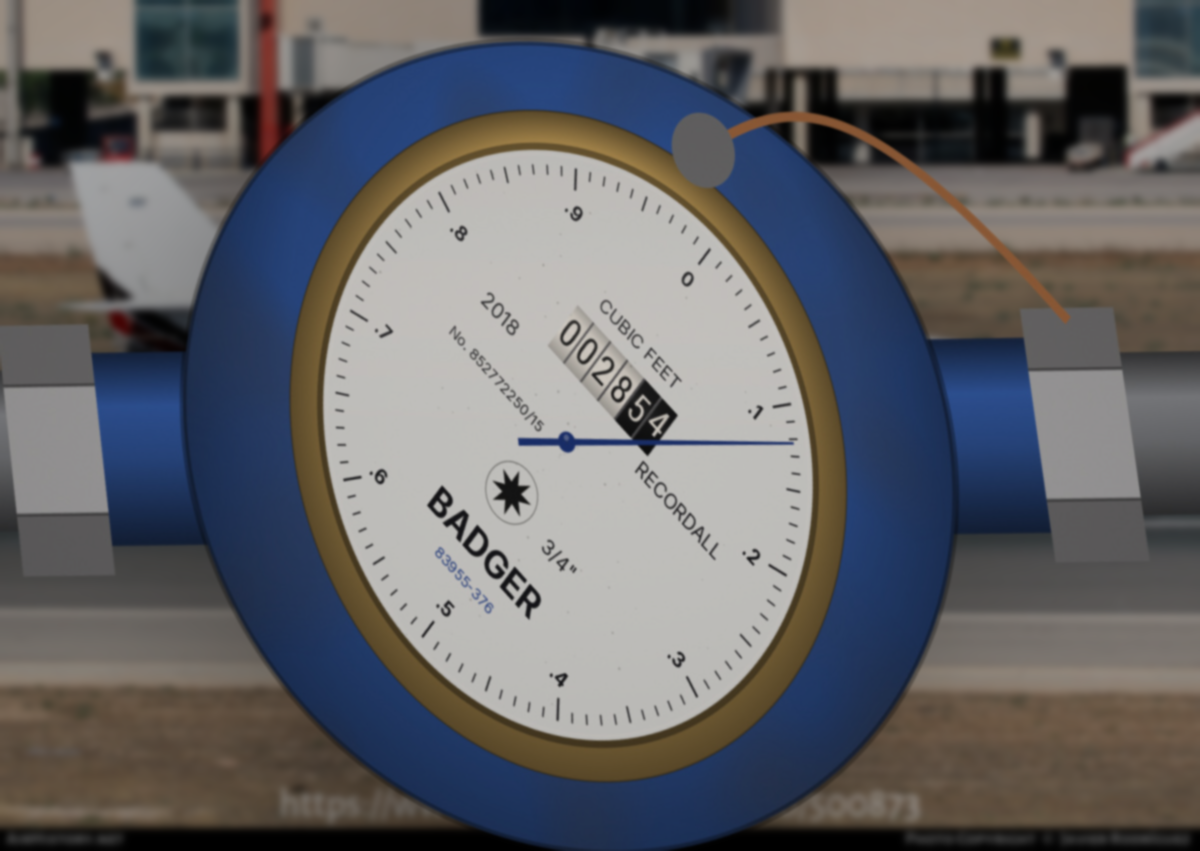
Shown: 2854.12
